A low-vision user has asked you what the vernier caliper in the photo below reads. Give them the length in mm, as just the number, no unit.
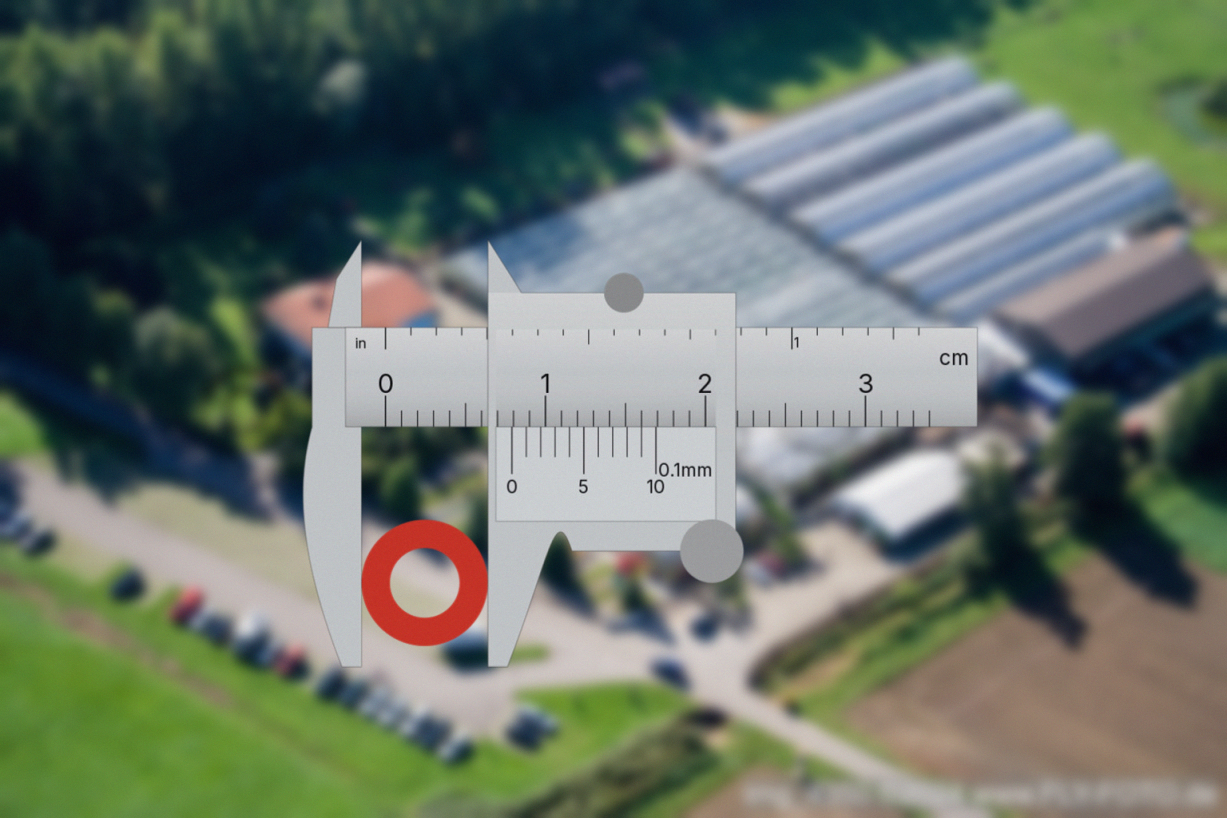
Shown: 7.9
